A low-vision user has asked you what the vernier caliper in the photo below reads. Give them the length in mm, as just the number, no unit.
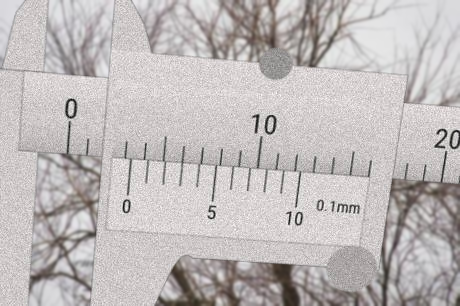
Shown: 3.3
